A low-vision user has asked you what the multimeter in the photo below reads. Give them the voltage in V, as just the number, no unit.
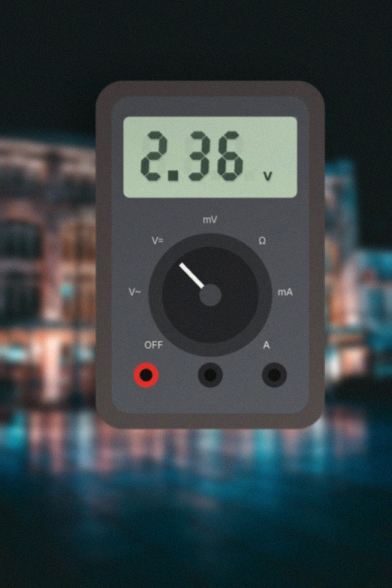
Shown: 2.36
